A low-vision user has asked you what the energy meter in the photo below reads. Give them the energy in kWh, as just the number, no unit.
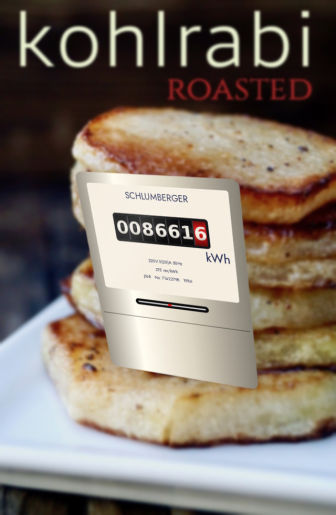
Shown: 8661.6
